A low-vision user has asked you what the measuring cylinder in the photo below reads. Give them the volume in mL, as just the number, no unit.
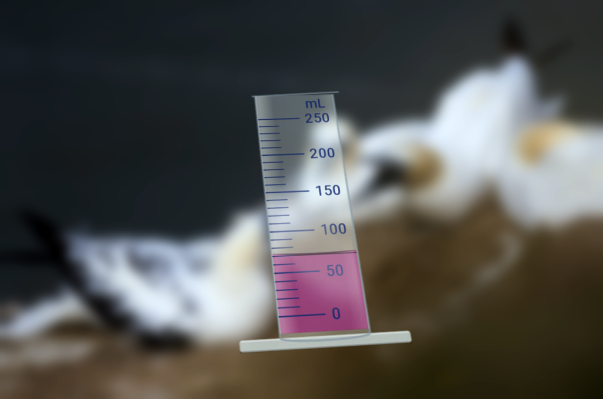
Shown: 70
